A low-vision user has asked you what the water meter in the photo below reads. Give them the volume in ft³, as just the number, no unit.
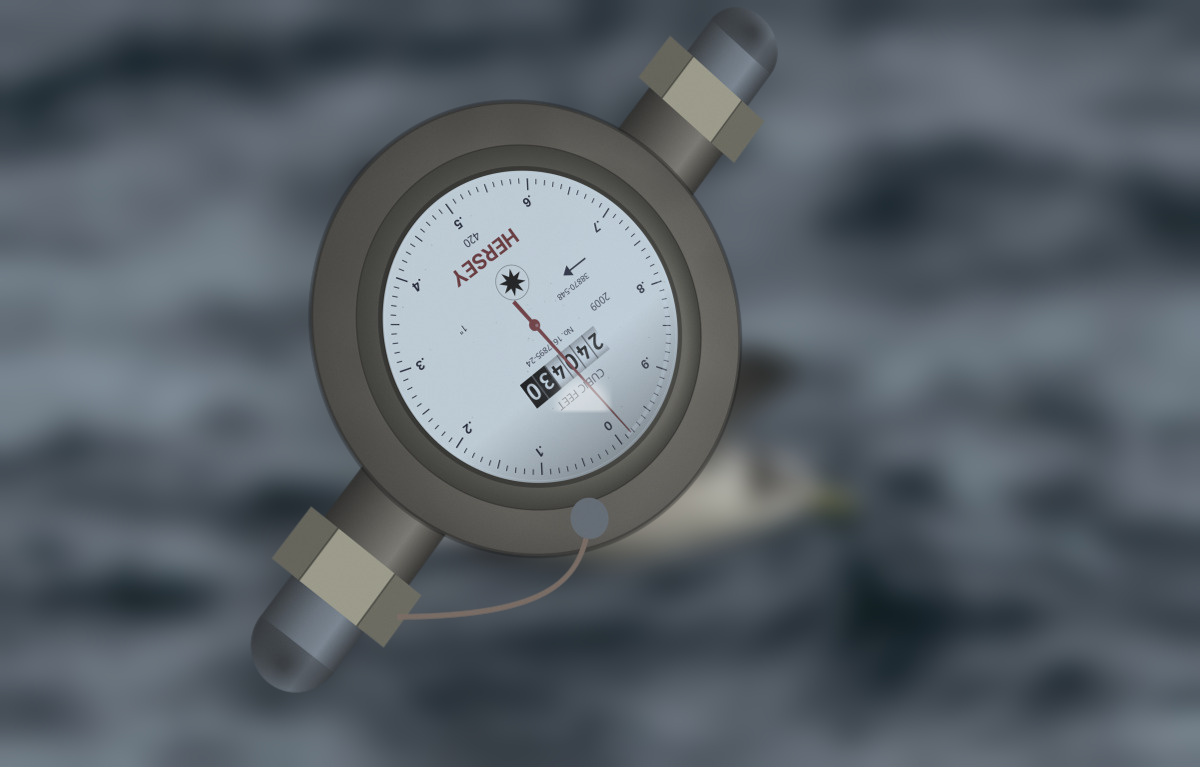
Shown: 240429.98
